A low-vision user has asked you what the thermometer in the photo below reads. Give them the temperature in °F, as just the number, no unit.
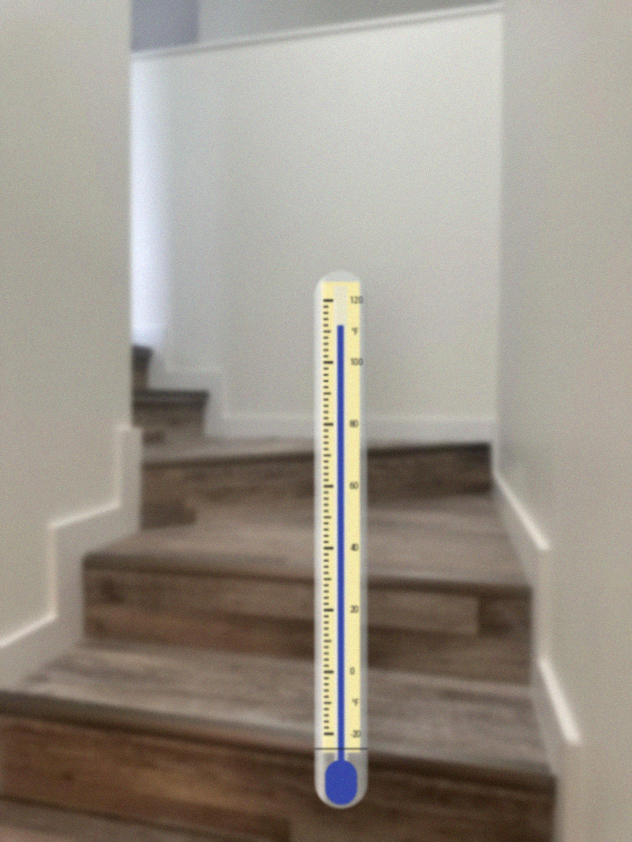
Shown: 112
